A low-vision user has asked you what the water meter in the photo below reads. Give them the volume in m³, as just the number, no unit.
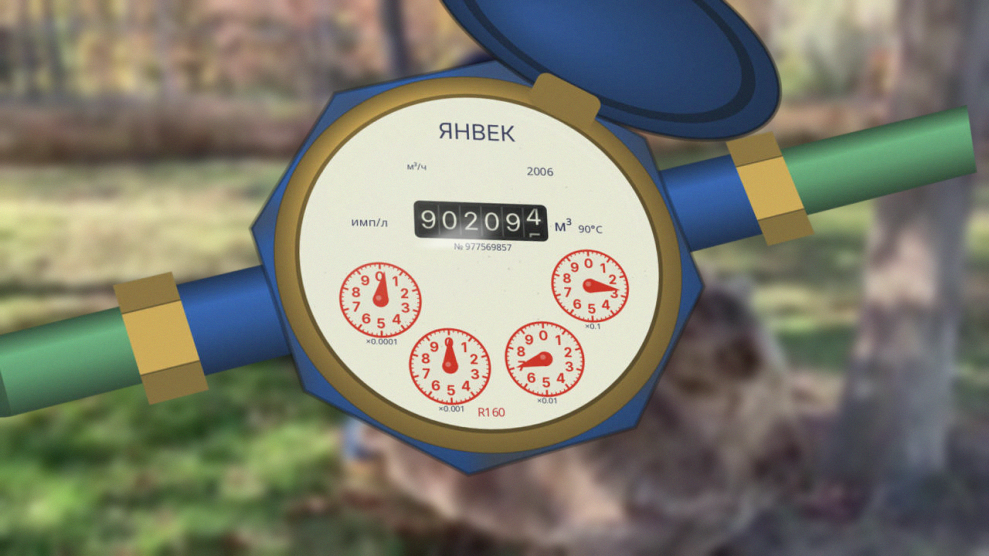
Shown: 902094.2700
